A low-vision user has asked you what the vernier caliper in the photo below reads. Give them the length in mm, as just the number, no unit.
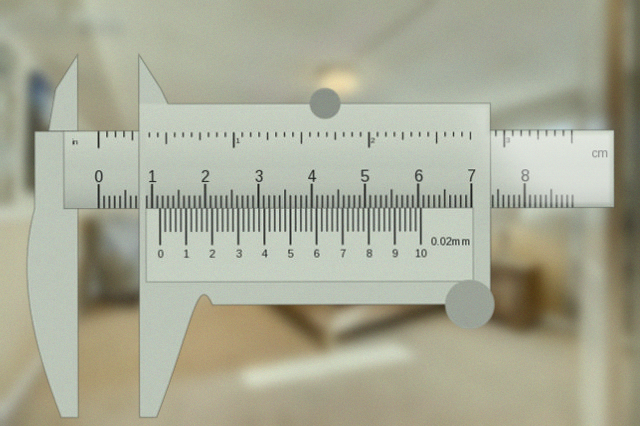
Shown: 11.5
